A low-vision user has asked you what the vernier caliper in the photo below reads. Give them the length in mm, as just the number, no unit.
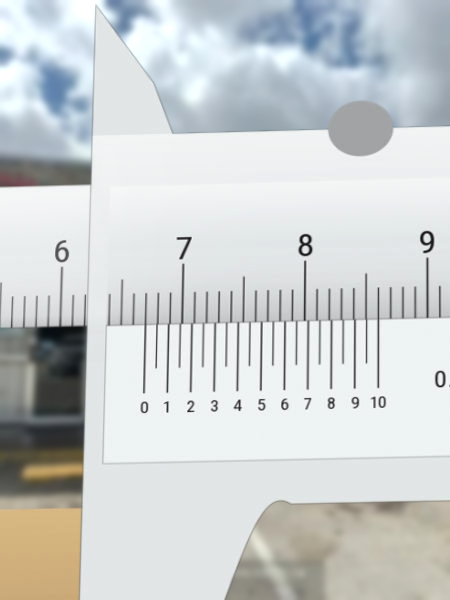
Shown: 67.0
